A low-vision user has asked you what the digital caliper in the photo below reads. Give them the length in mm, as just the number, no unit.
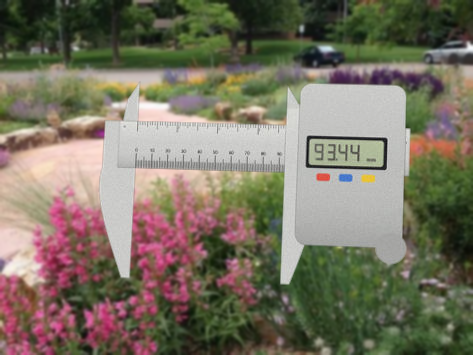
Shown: 93.44
